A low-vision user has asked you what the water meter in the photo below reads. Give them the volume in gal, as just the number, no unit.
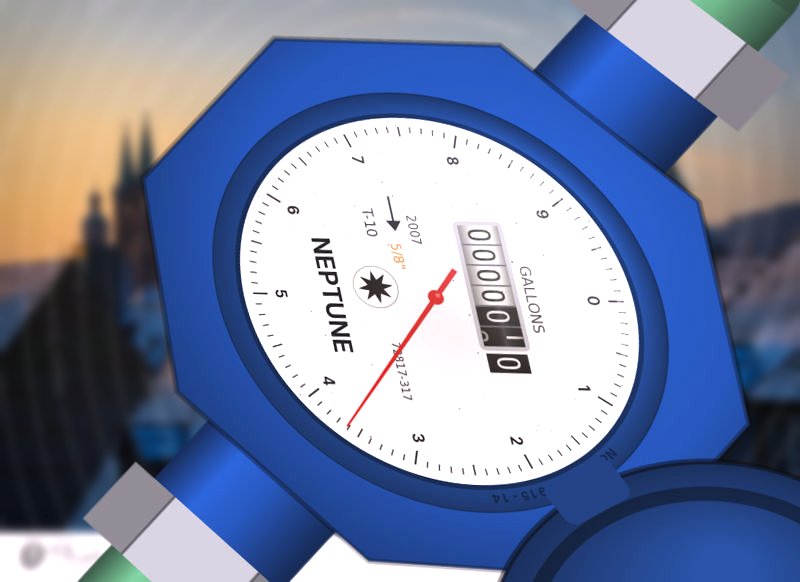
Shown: 13.6
